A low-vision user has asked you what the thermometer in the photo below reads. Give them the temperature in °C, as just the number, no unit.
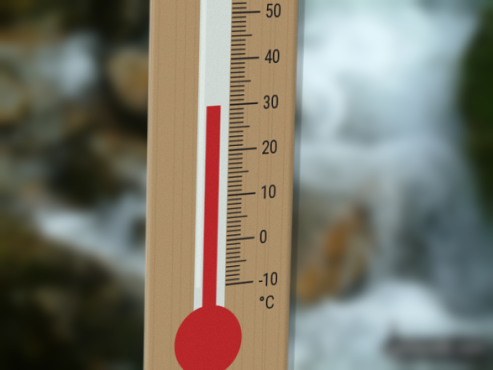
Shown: 30
